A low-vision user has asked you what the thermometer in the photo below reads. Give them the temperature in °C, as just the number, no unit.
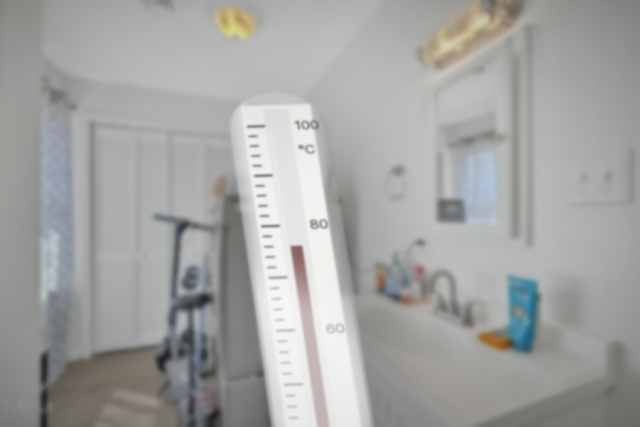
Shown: 76
